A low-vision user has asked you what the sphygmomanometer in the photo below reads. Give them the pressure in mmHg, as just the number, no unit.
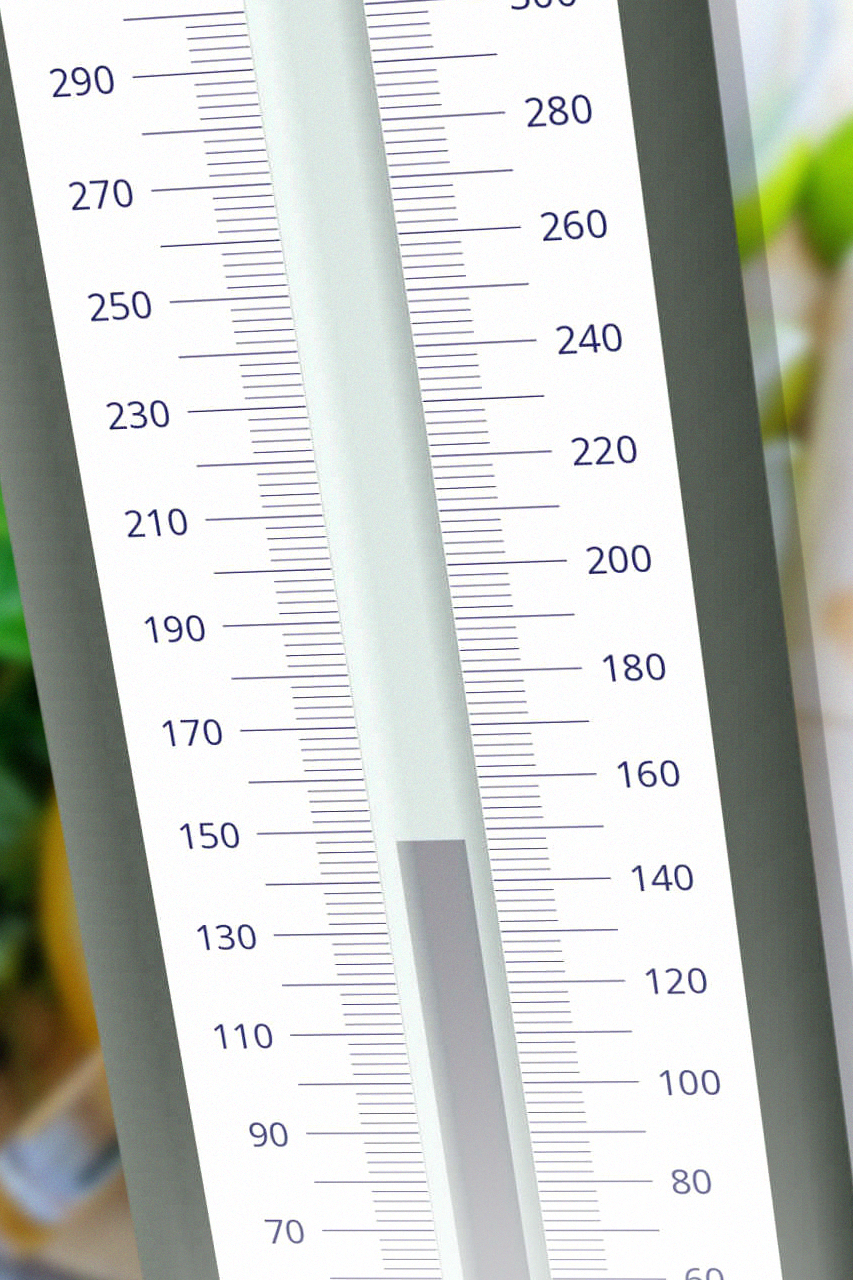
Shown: 148
